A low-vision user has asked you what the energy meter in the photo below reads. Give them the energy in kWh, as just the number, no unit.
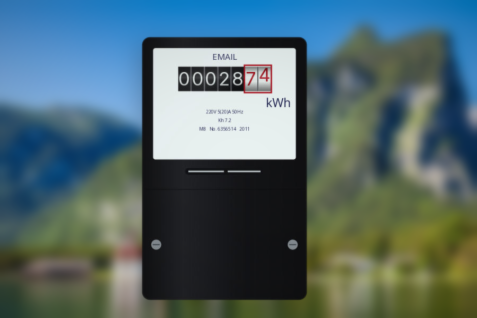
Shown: 28.74
